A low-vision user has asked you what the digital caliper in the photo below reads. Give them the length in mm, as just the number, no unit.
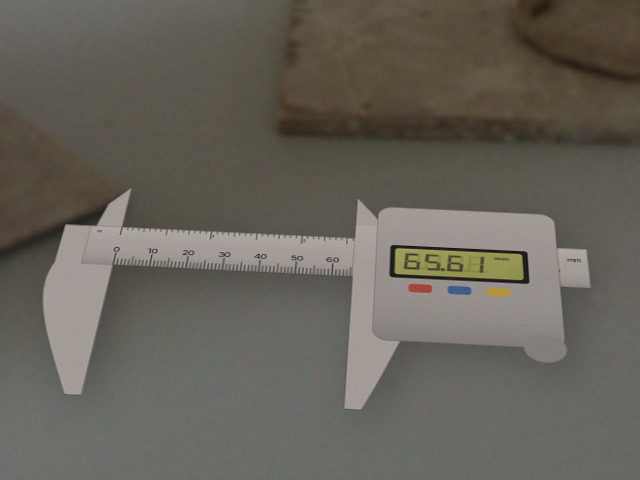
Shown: 65.61
